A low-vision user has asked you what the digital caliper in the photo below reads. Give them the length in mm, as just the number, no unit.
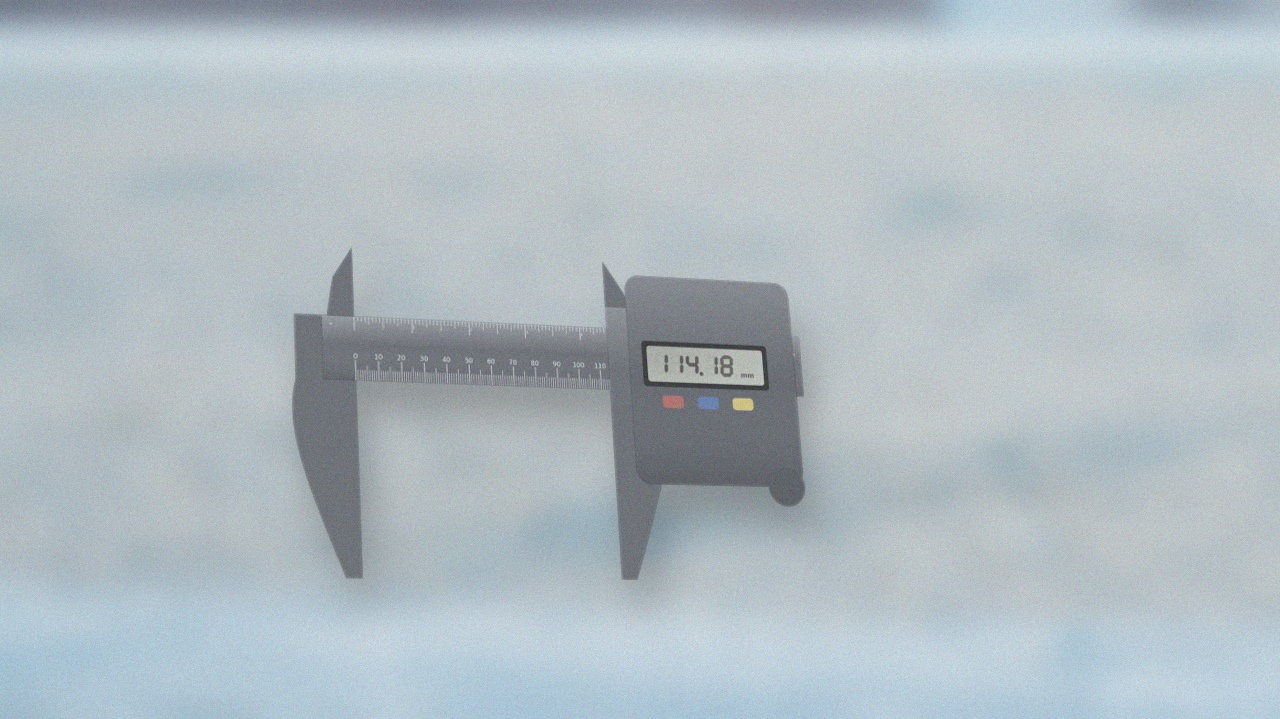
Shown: 114.18
